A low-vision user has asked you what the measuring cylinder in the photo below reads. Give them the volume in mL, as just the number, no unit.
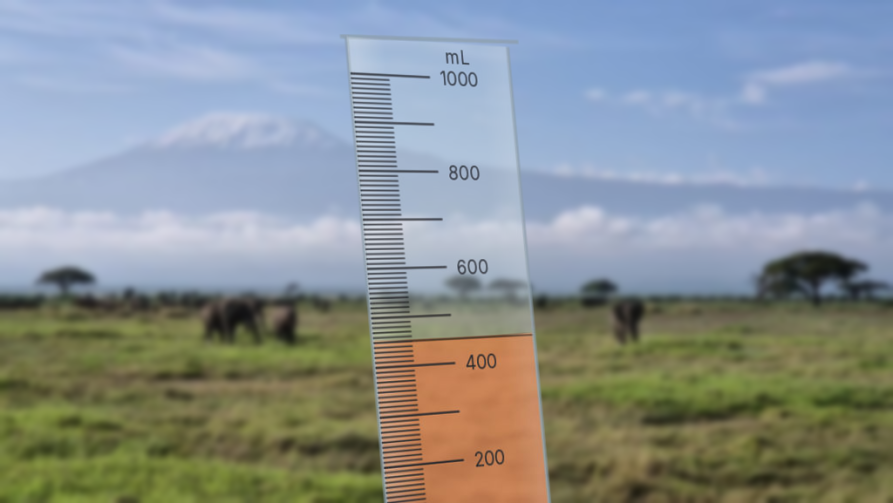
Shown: 450
